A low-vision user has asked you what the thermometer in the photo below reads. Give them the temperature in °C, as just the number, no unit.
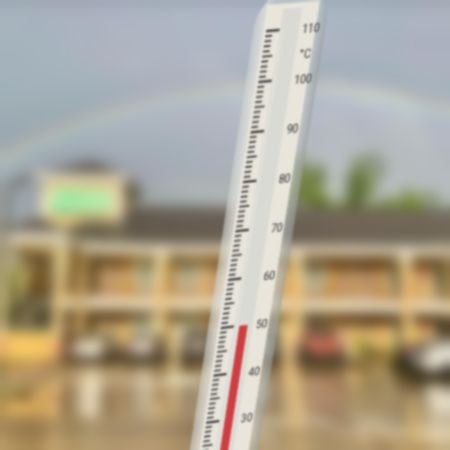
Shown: 50
